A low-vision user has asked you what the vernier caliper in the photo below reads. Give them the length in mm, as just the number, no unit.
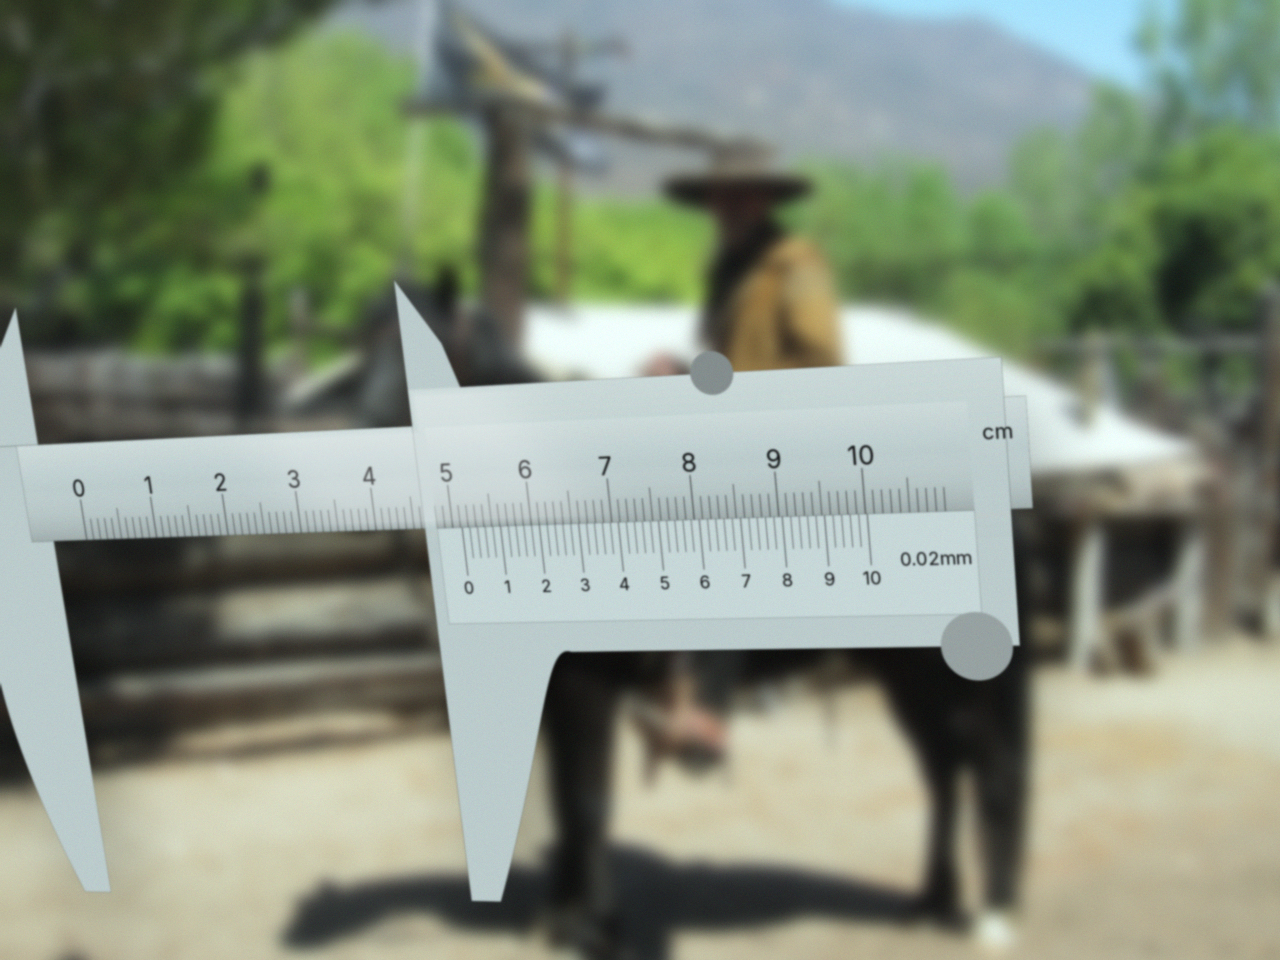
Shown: 51.2
